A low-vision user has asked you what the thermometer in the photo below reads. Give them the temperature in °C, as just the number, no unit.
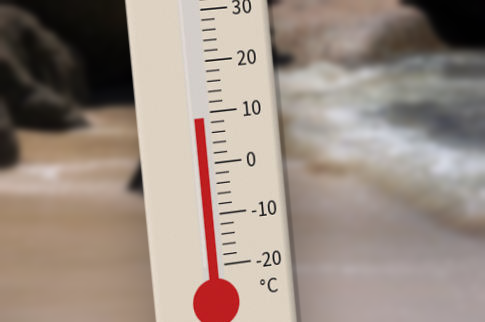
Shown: 9
